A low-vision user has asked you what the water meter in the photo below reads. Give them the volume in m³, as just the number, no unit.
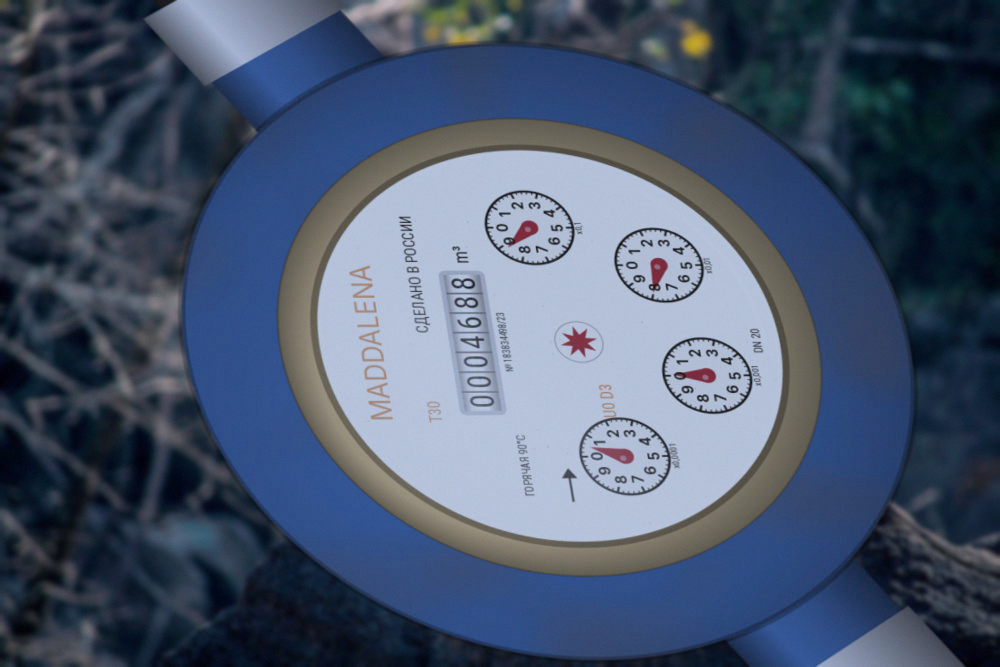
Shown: 4688.8800
